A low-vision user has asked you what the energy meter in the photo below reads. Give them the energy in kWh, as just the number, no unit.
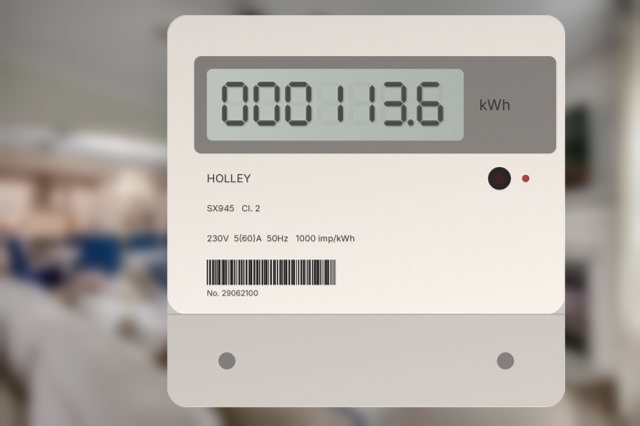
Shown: 113.6
